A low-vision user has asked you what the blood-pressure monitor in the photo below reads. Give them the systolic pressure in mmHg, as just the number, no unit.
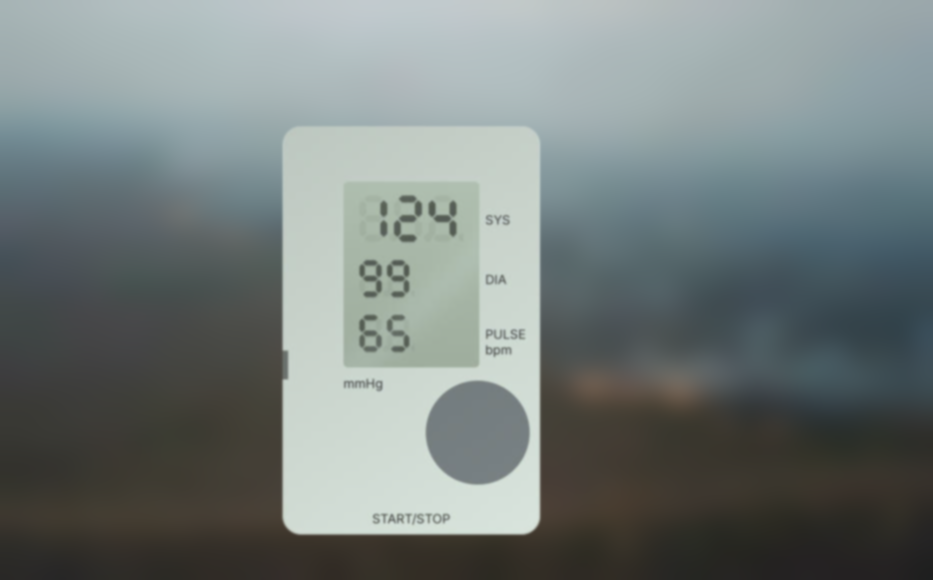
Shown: 124
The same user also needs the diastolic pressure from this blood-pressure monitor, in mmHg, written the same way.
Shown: 99
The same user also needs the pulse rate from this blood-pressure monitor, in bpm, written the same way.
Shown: 65
